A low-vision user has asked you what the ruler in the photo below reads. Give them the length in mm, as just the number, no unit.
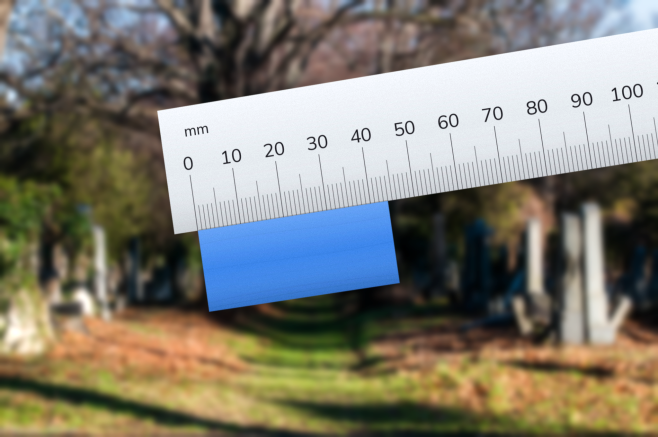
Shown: 44
